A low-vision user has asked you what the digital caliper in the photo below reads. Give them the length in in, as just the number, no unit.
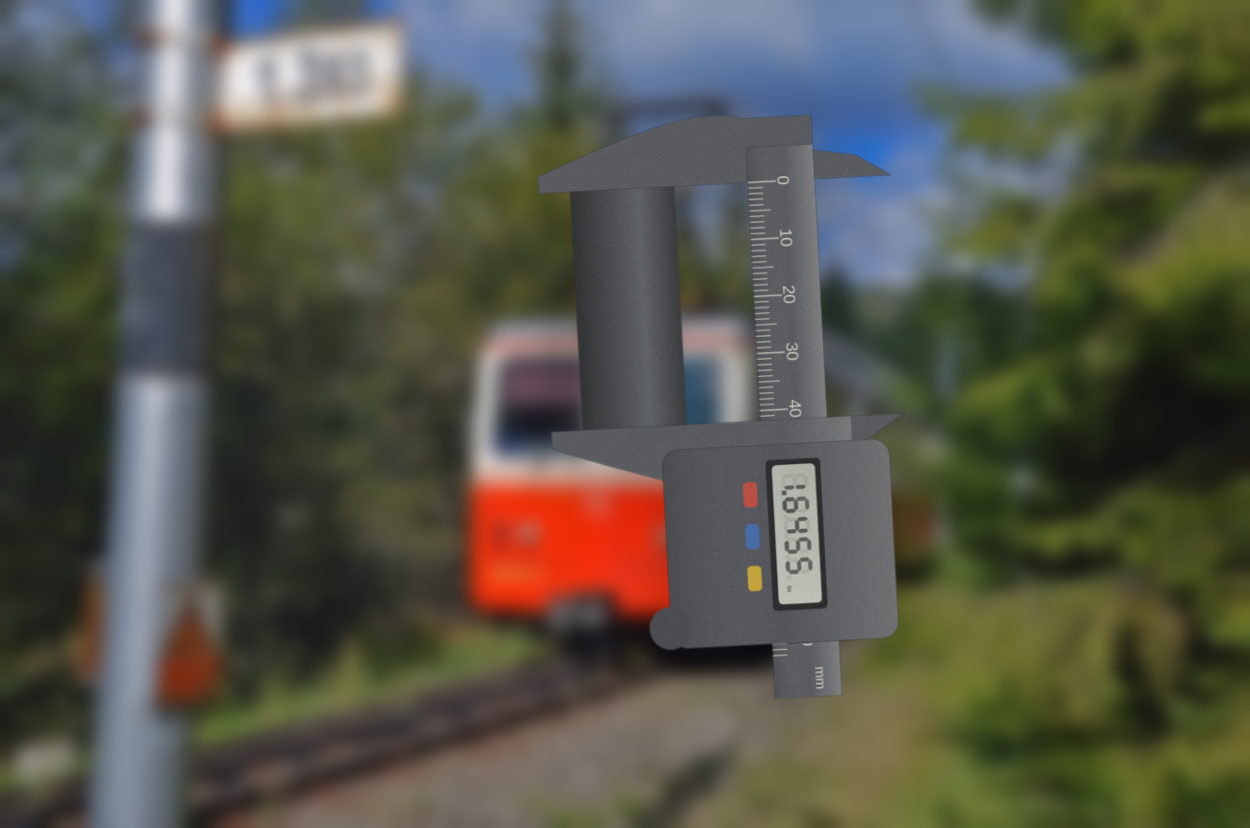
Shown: 1.6455
